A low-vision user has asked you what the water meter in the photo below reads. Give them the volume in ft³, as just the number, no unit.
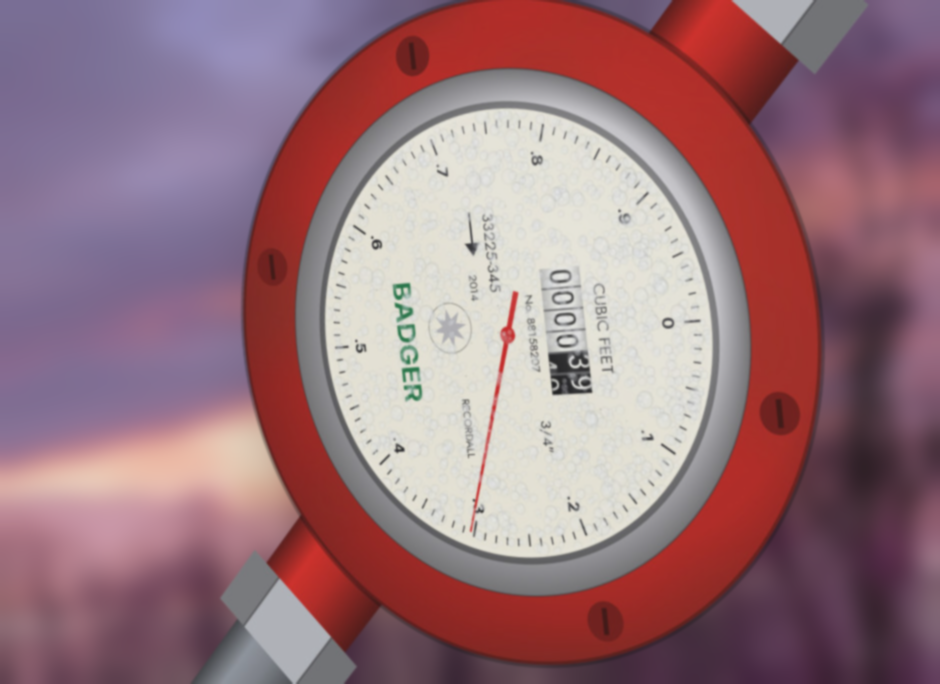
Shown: 39.30
